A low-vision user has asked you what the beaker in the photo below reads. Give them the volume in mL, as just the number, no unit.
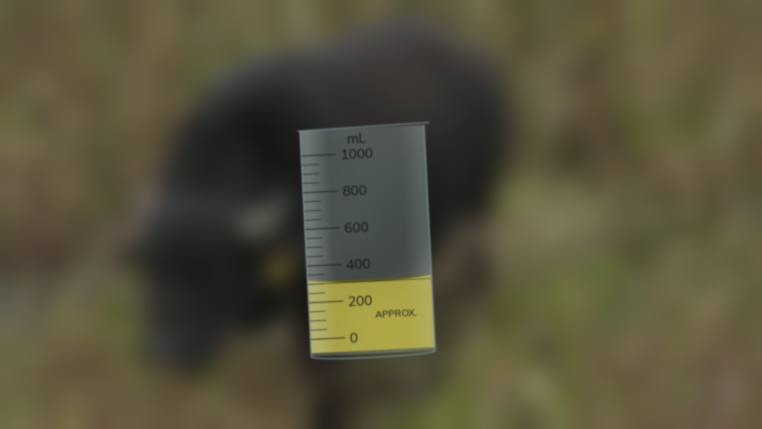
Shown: 300
